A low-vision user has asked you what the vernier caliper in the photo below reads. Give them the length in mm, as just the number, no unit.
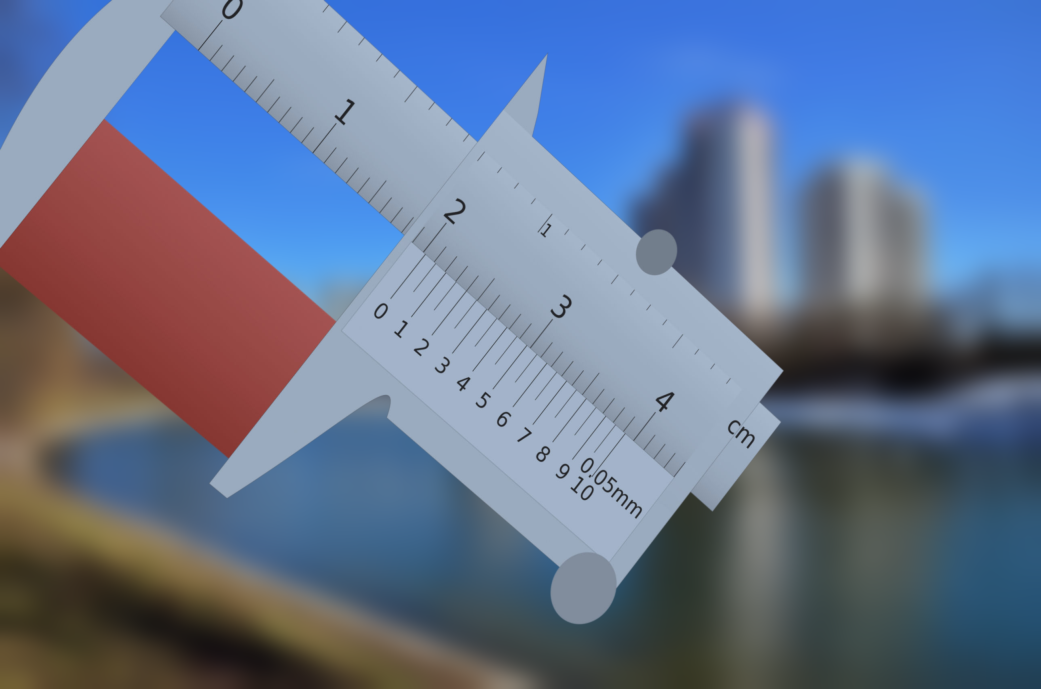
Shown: 20.2
